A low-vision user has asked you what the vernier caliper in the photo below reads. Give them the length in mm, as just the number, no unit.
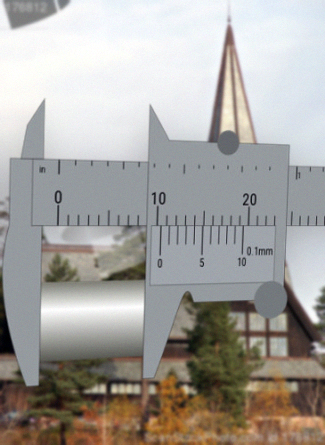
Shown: 10.4
